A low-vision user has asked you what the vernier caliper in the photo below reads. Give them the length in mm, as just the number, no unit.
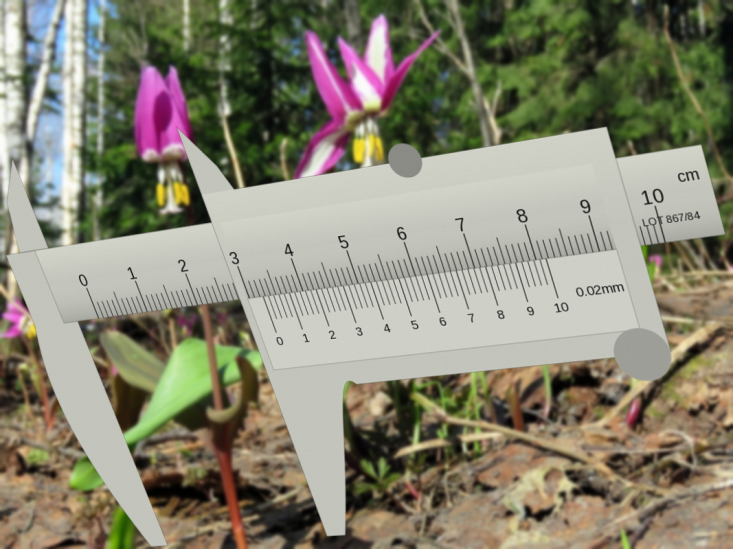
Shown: 32.6
